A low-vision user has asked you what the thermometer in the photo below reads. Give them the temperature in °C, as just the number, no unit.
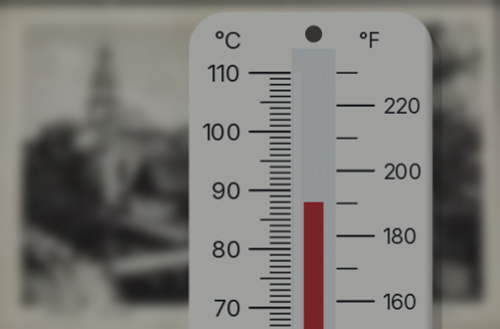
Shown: 88
